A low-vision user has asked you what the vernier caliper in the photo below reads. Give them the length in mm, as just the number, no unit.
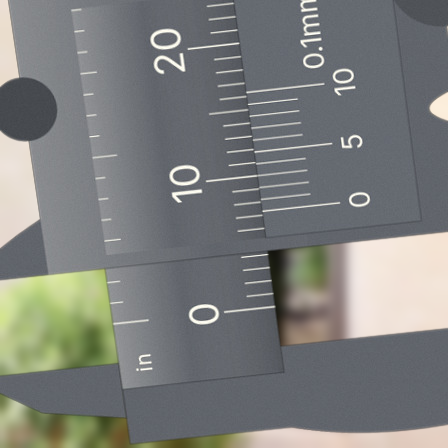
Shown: 7.3
